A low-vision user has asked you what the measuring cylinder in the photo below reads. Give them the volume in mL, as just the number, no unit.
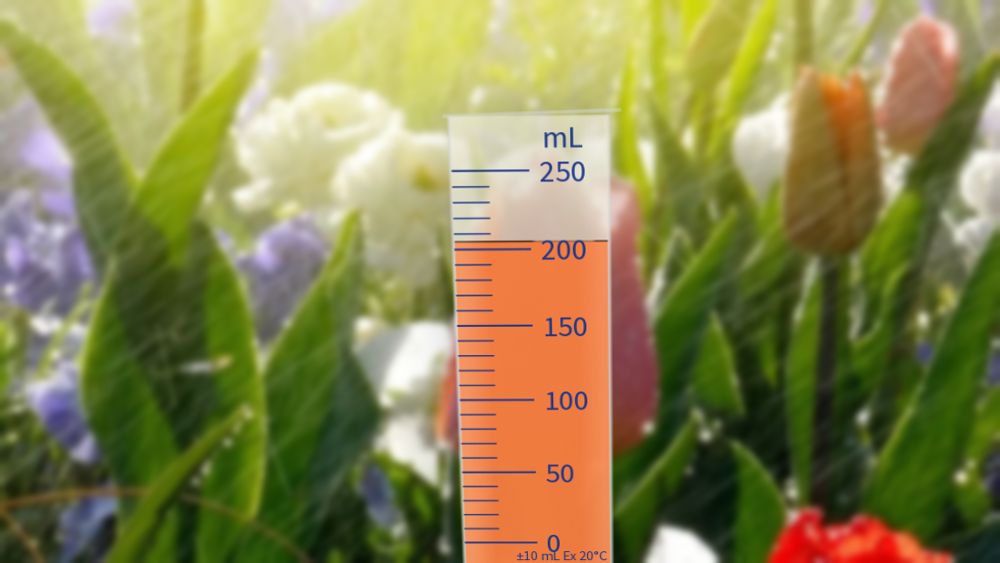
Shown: 205
